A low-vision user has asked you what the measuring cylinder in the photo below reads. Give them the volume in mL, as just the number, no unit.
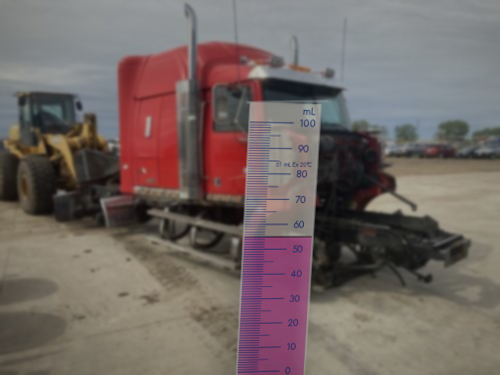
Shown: 55
